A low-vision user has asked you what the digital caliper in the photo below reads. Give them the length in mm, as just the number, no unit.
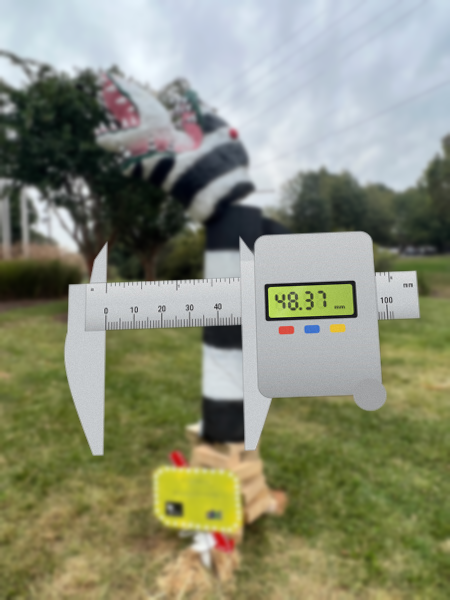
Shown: 48.37
